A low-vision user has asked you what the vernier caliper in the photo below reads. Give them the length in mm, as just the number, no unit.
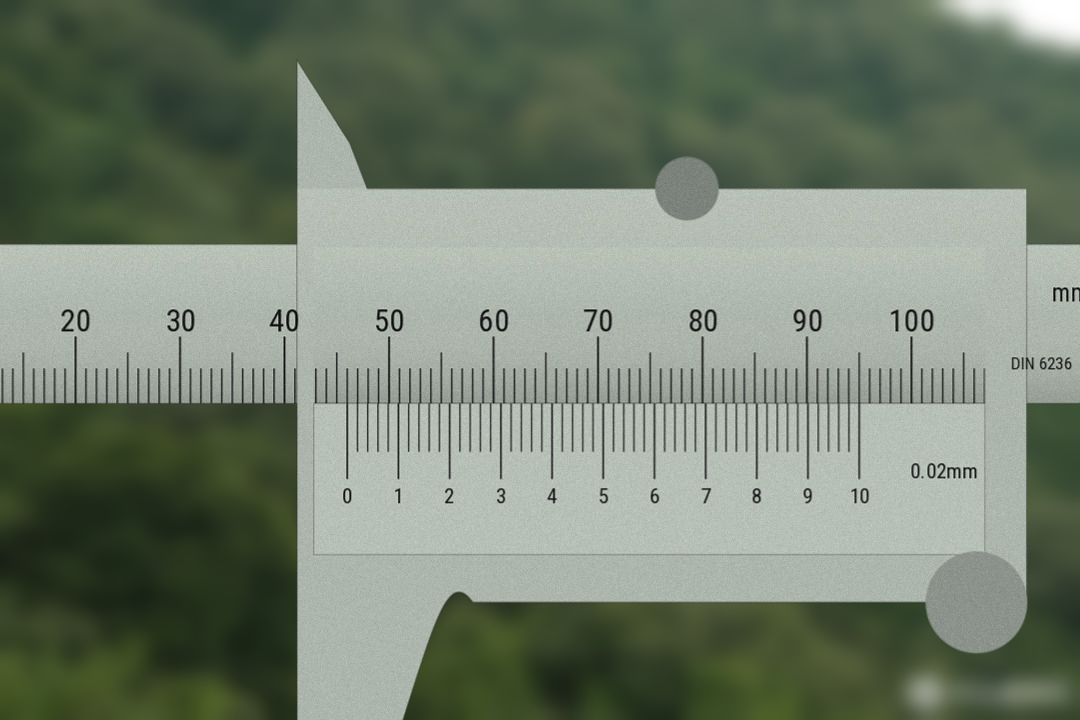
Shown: 46.0
